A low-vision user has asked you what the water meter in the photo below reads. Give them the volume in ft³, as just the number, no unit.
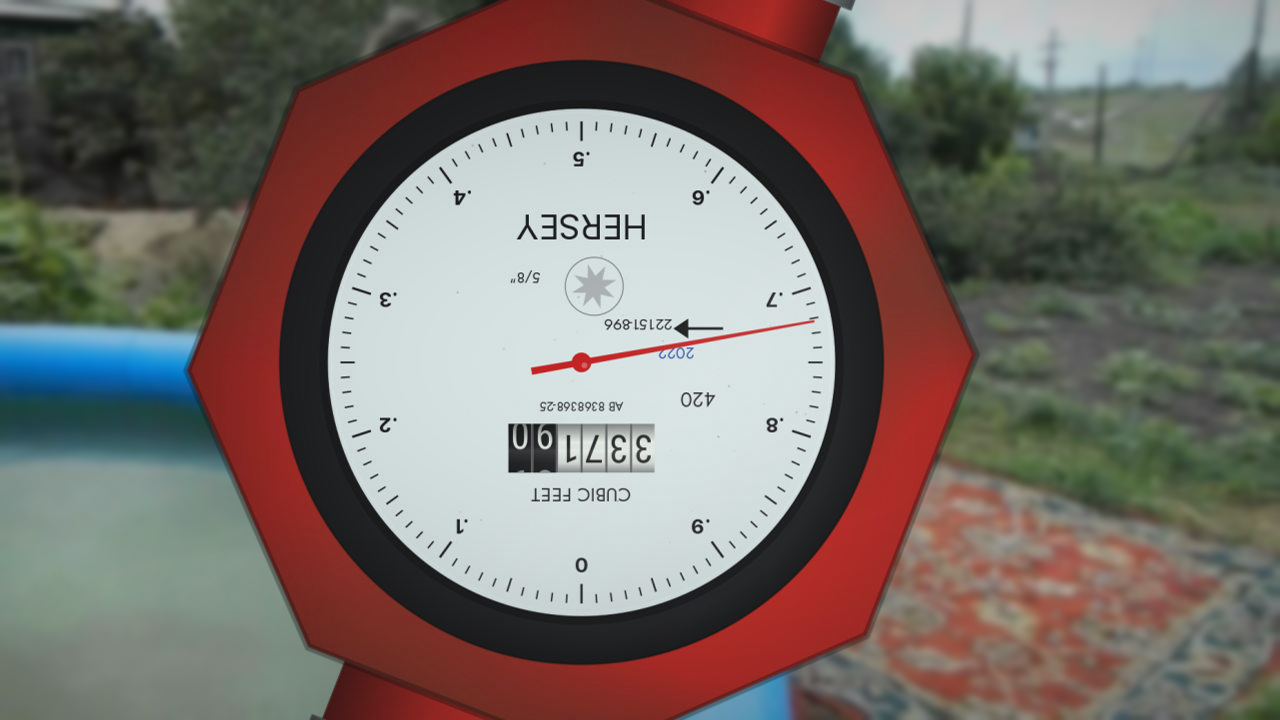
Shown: 337189.72
